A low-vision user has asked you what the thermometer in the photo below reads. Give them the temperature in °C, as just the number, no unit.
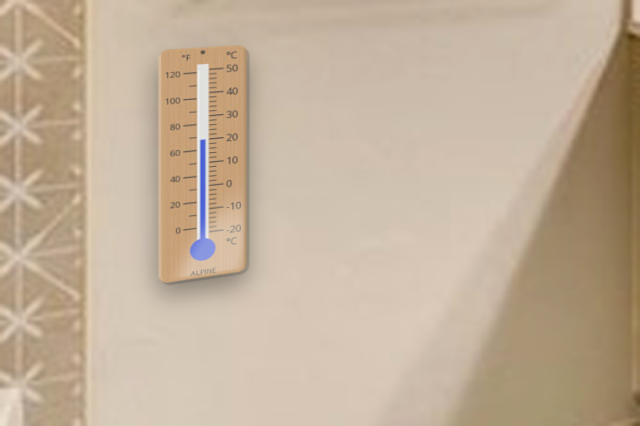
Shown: 20
